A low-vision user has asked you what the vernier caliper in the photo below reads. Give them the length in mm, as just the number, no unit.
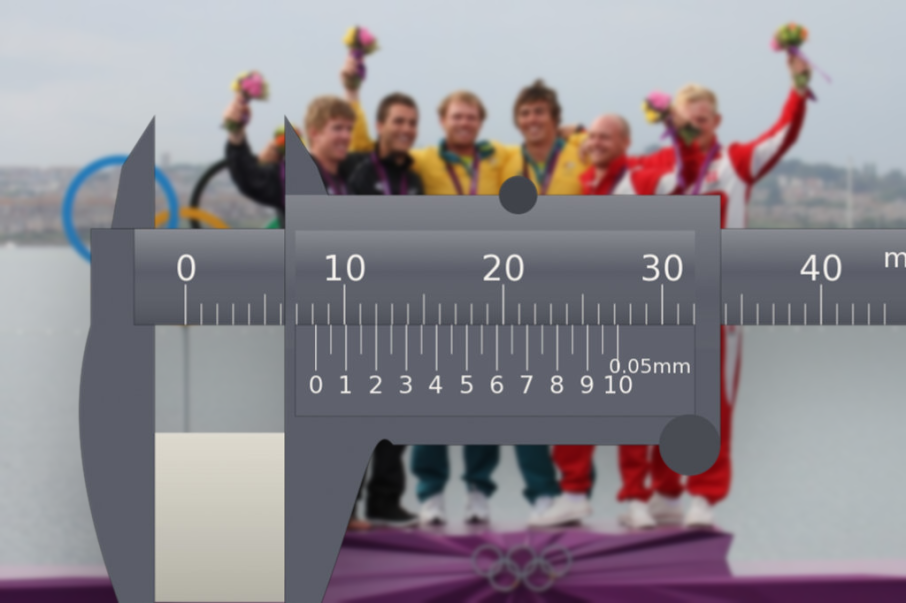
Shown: 8.2
